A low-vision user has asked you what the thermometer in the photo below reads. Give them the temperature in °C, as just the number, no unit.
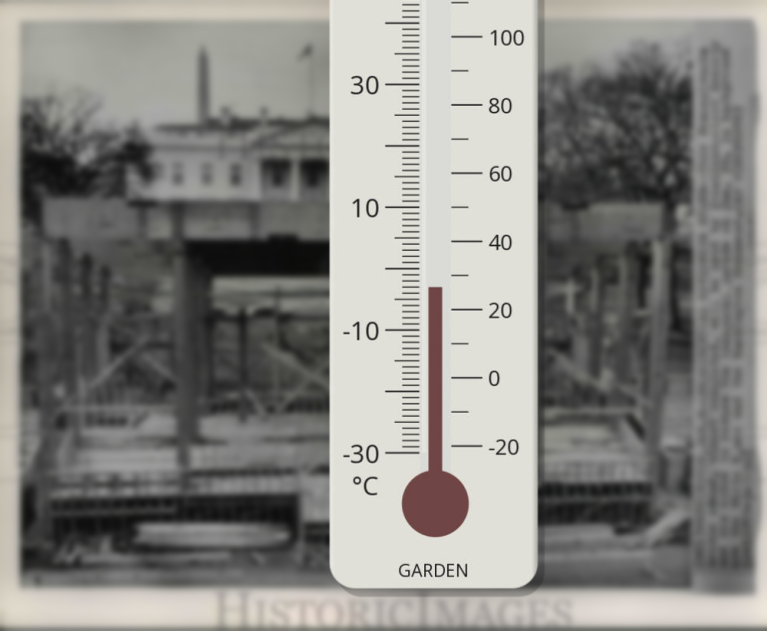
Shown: -3
